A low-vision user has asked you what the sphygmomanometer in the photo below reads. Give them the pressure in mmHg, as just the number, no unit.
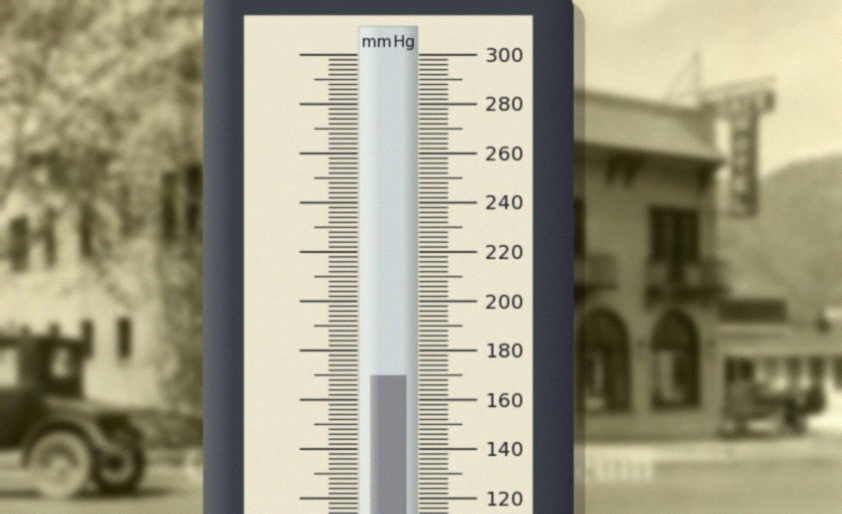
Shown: 170
